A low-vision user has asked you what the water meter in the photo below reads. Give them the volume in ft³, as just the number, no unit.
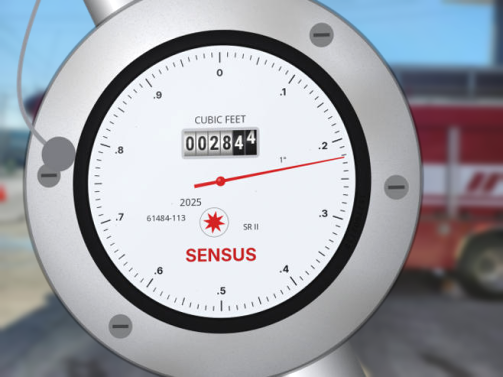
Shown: 2844.22
